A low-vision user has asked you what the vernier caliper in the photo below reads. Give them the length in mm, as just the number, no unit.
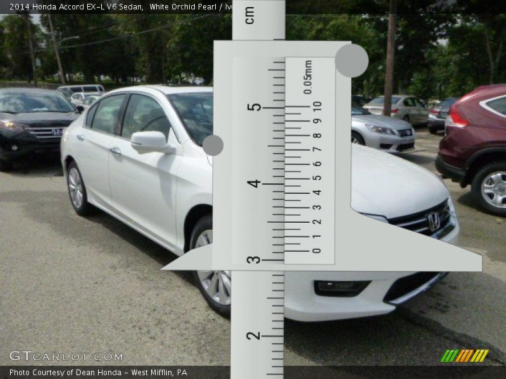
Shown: 31.2
